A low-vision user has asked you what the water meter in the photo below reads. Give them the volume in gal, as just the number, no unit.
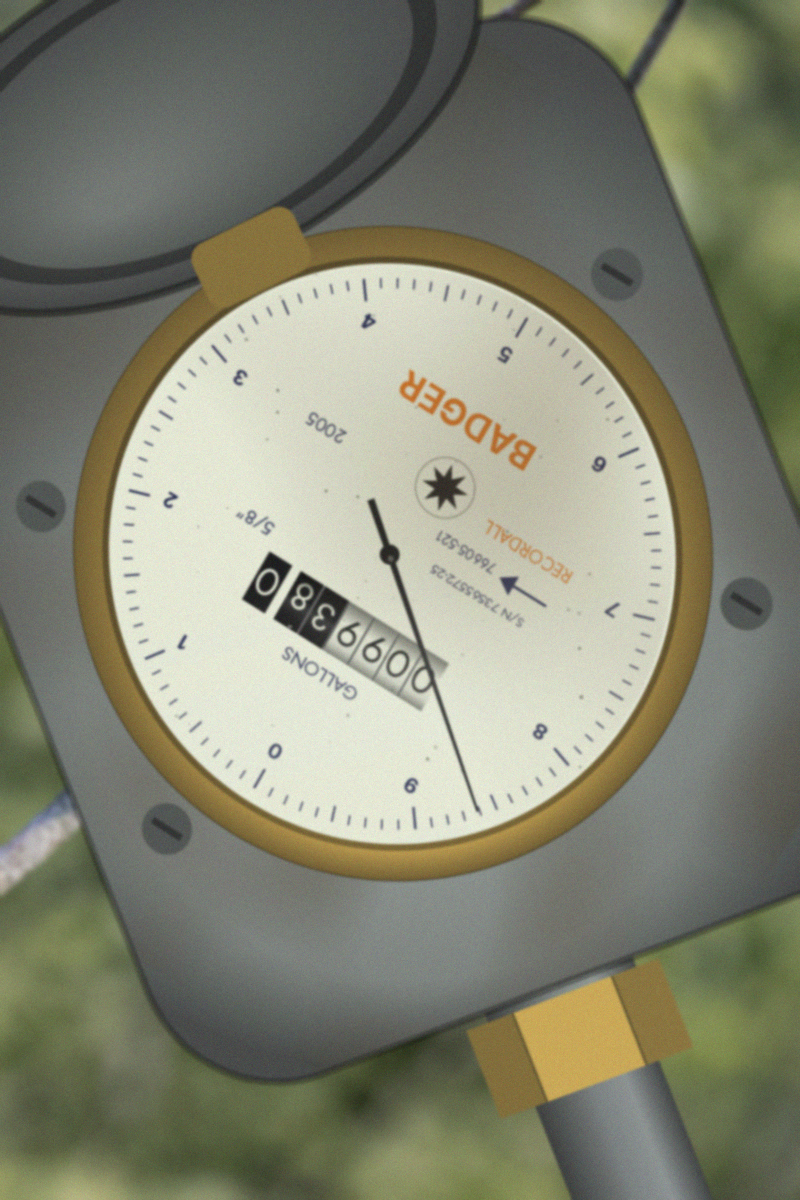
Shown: 99378.6
